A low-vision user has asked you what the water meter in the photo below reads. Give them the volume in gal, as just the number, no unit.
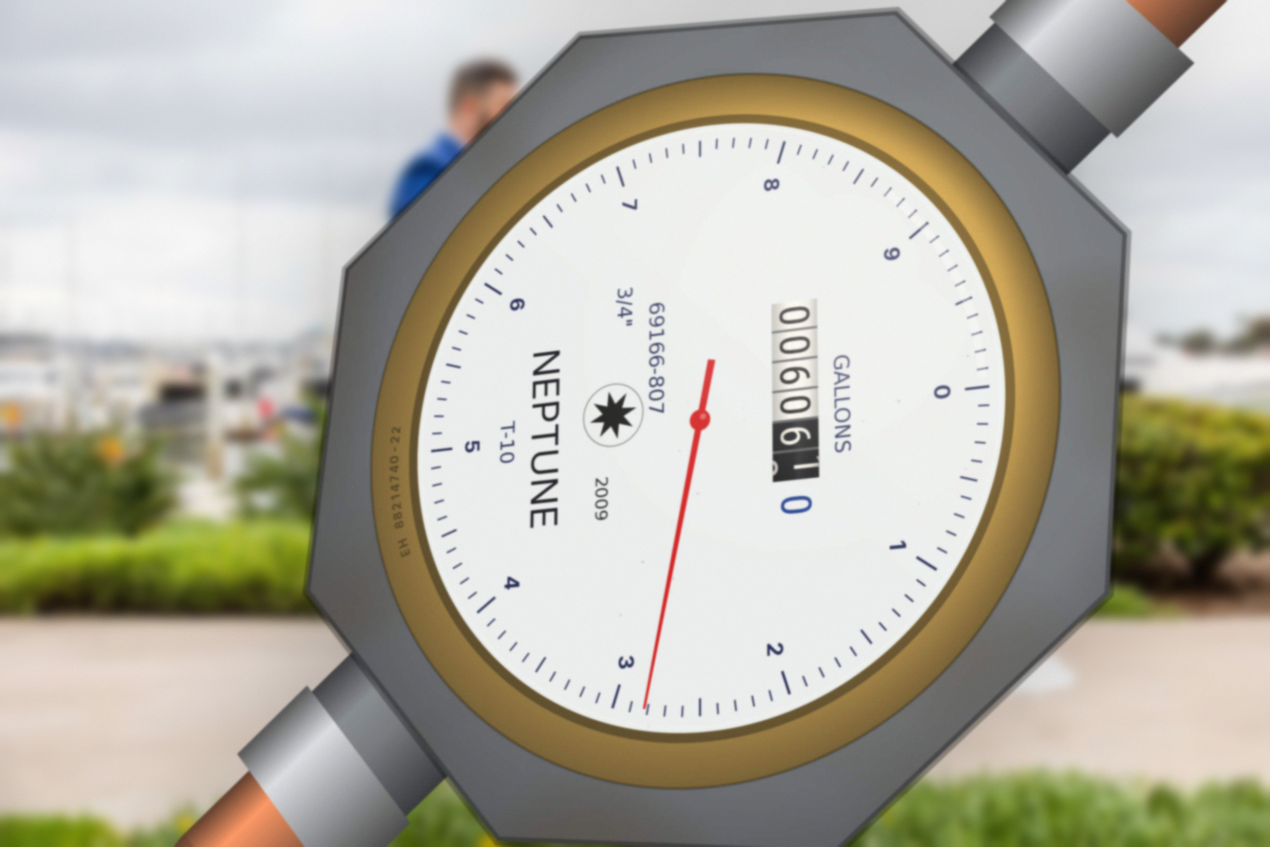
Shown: 60612.8
